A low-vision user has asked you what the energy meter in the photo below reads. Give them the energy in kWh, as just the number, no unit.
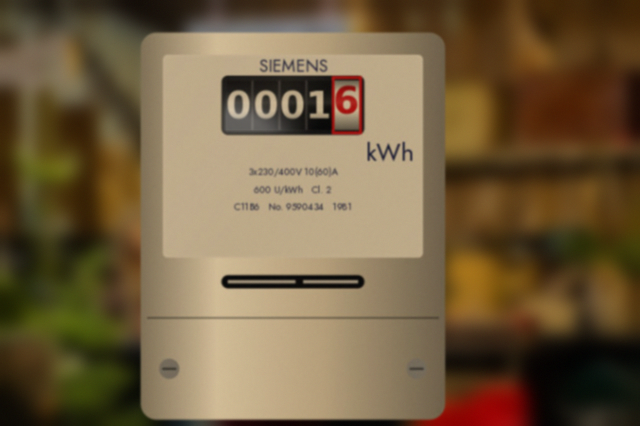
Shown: 1.6
